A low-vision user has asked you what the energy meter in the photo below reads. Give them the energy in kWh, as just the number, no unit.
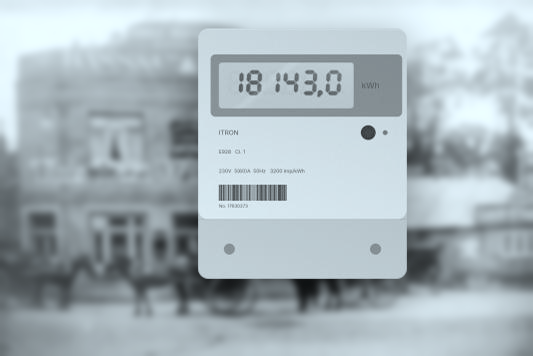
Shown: 18143.0
